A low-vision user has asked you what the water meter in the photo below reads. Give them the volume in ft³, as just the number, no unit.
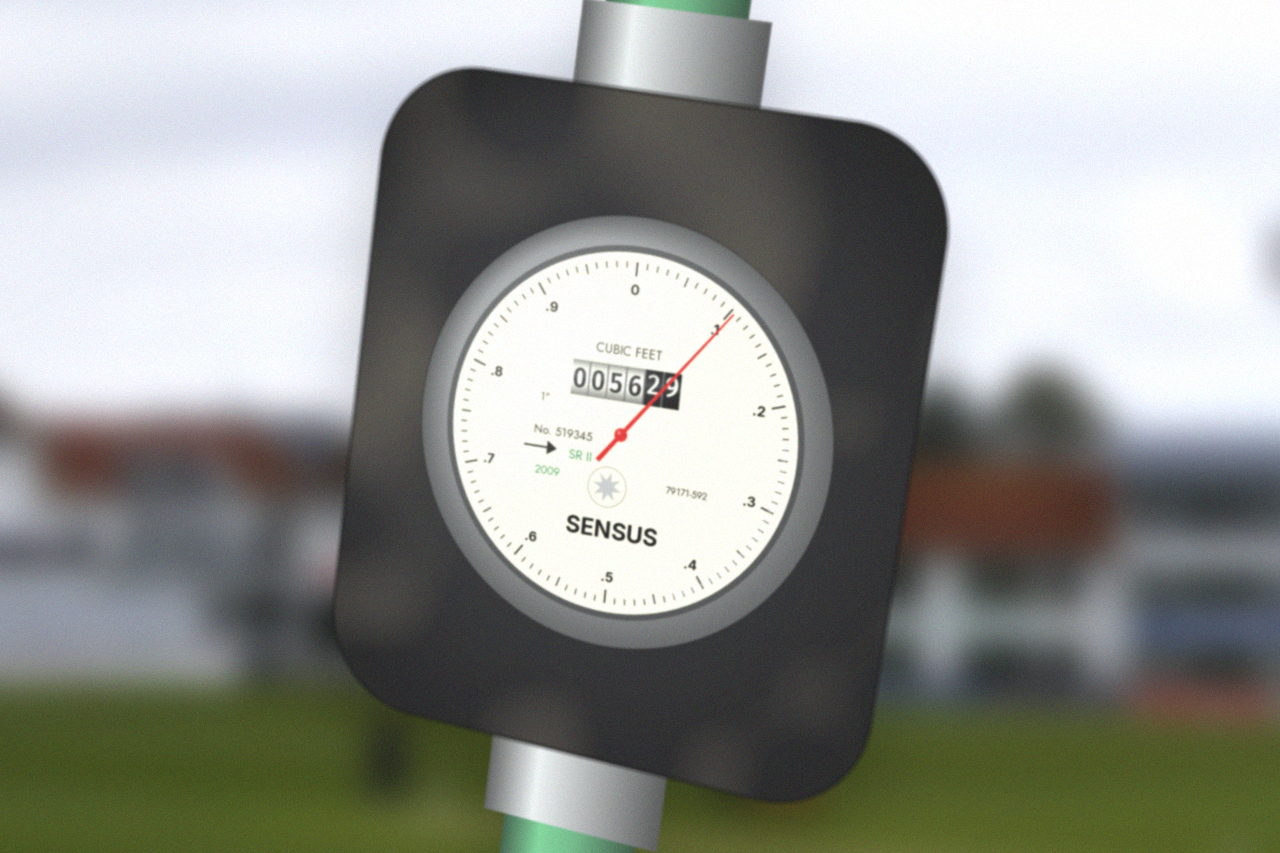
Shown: 5629.10
